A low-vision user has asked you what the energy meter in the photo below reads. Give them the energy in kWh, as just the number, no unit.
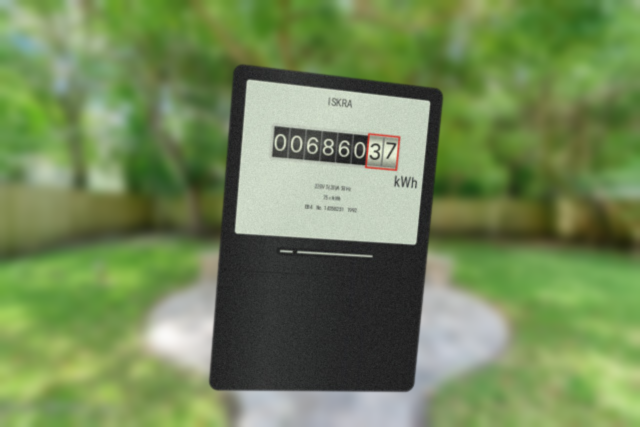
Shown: 6860.37
